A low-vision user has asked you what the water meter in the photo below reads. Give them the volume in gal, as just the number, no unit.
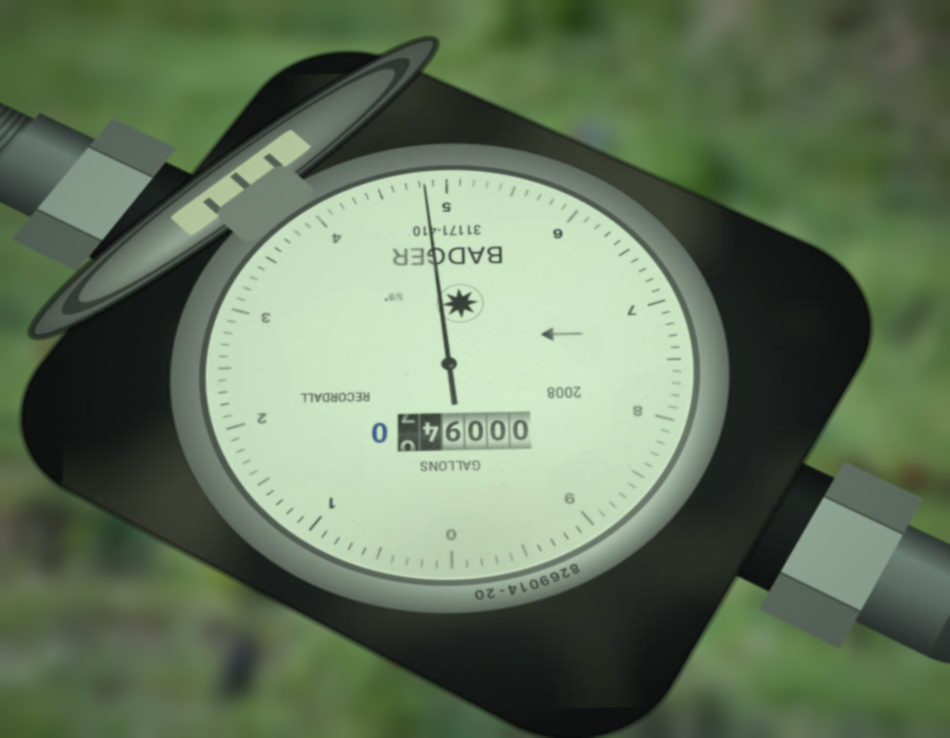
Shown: 9464.8
